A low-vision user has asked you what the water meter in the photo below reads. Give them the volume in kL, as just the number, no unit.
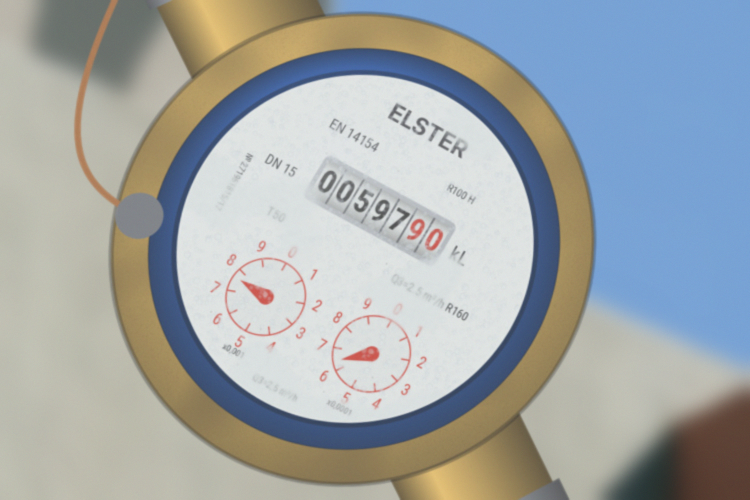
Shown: 597.9076
